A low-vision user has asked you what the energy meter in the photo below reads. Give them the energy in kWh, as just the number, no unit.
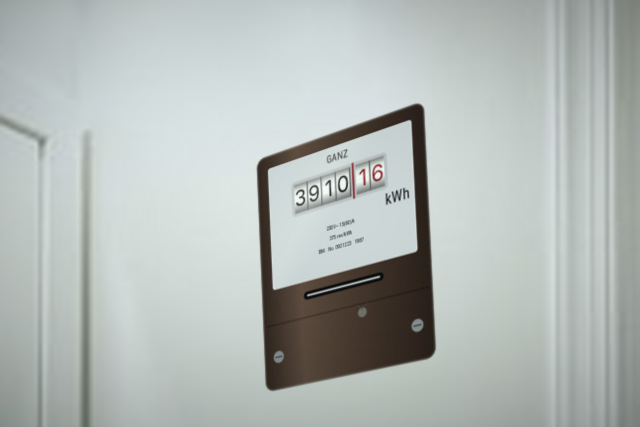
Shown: 3910.16
